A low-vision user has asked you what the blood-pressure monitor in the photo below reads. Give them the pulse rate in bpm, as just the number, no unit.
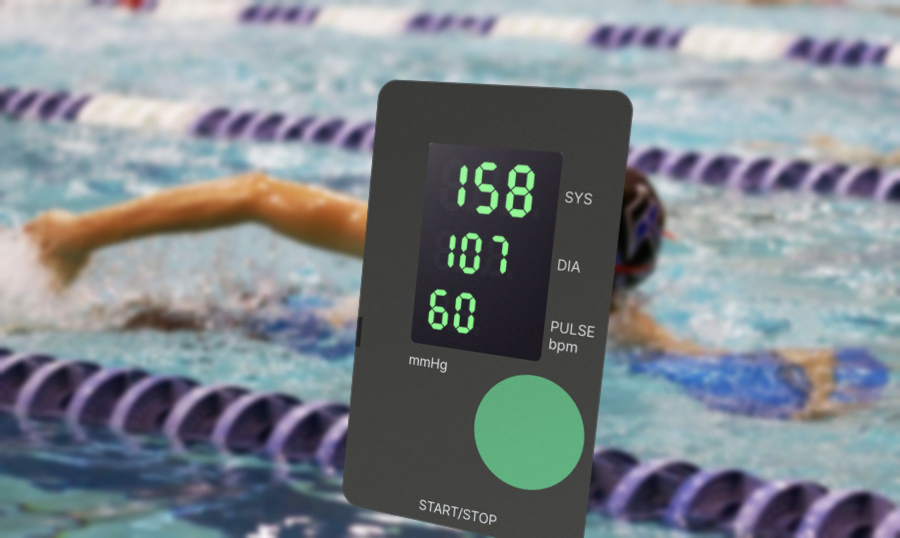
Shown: 60
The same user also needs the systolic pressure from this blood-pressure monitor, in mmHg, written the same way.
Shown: 158
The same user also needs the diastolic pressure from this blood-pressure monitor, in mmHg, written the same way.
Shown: 107
